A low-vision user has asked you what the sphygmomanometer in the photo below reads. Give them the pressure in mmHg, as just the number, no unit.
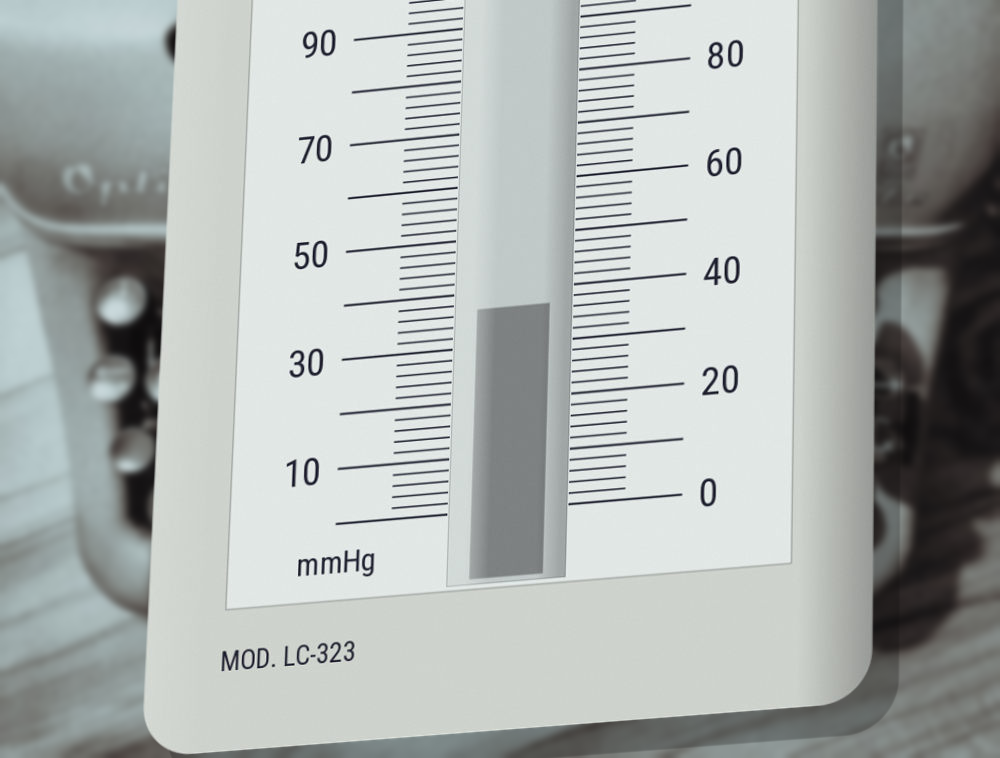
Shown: 37
